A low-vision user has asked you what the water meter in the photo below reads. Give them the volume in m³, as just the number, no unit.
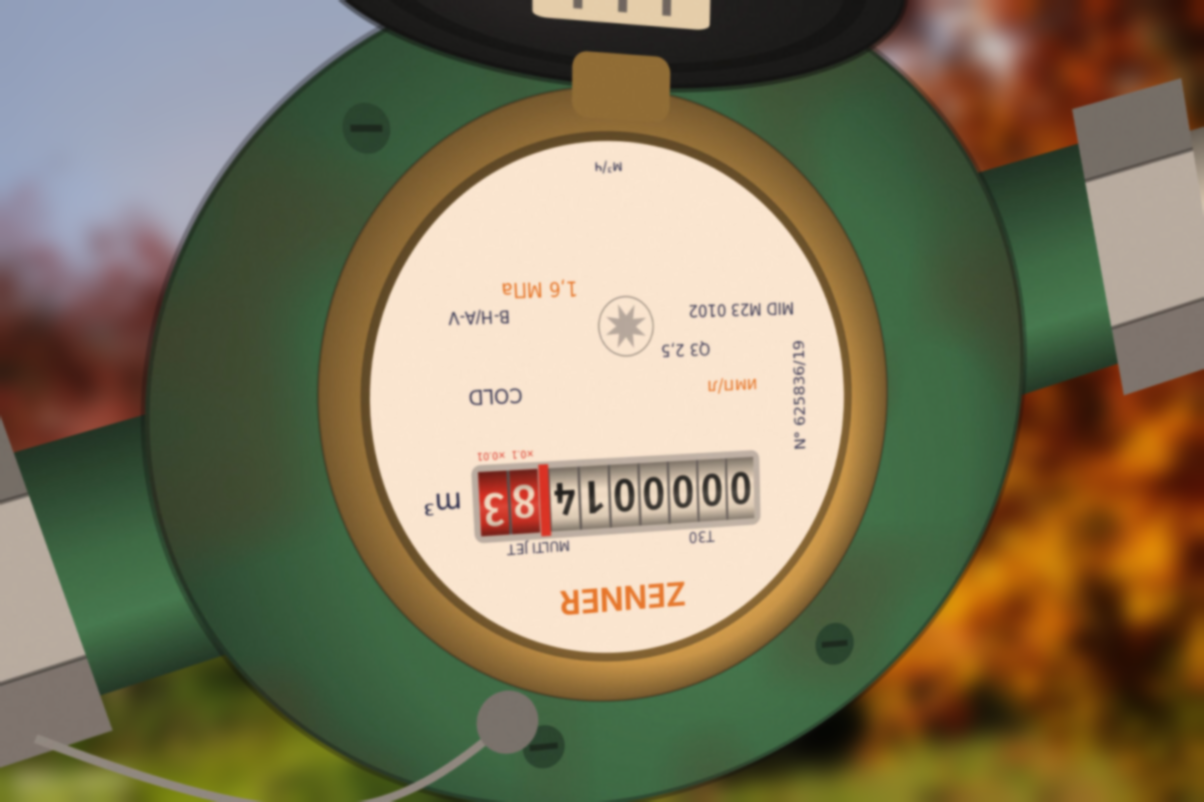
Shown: 14.83
